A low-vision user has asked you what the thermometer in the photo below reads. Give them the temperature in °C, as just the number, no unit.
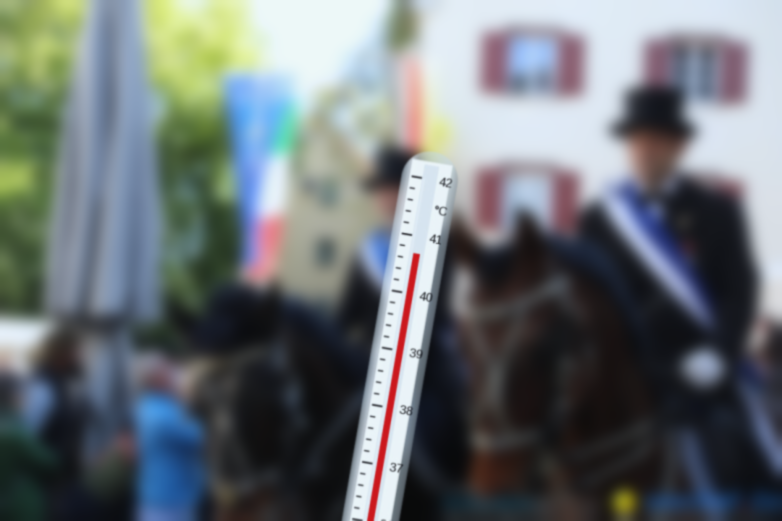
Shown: 40.7
